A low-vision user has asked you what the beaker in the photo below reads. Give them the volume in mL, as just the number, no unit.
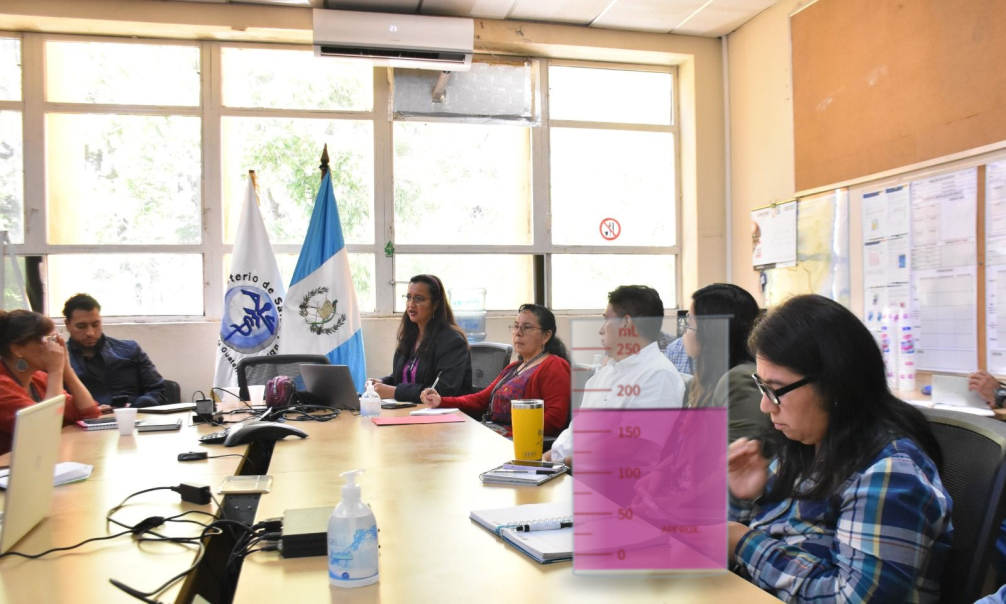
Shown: 175
